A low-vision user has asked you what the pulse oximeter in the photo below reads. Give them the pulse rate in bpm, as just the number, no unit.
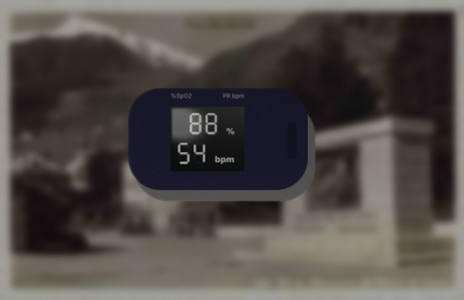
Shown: 54
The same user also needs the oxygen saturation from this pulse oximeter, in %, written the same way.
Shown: 88
